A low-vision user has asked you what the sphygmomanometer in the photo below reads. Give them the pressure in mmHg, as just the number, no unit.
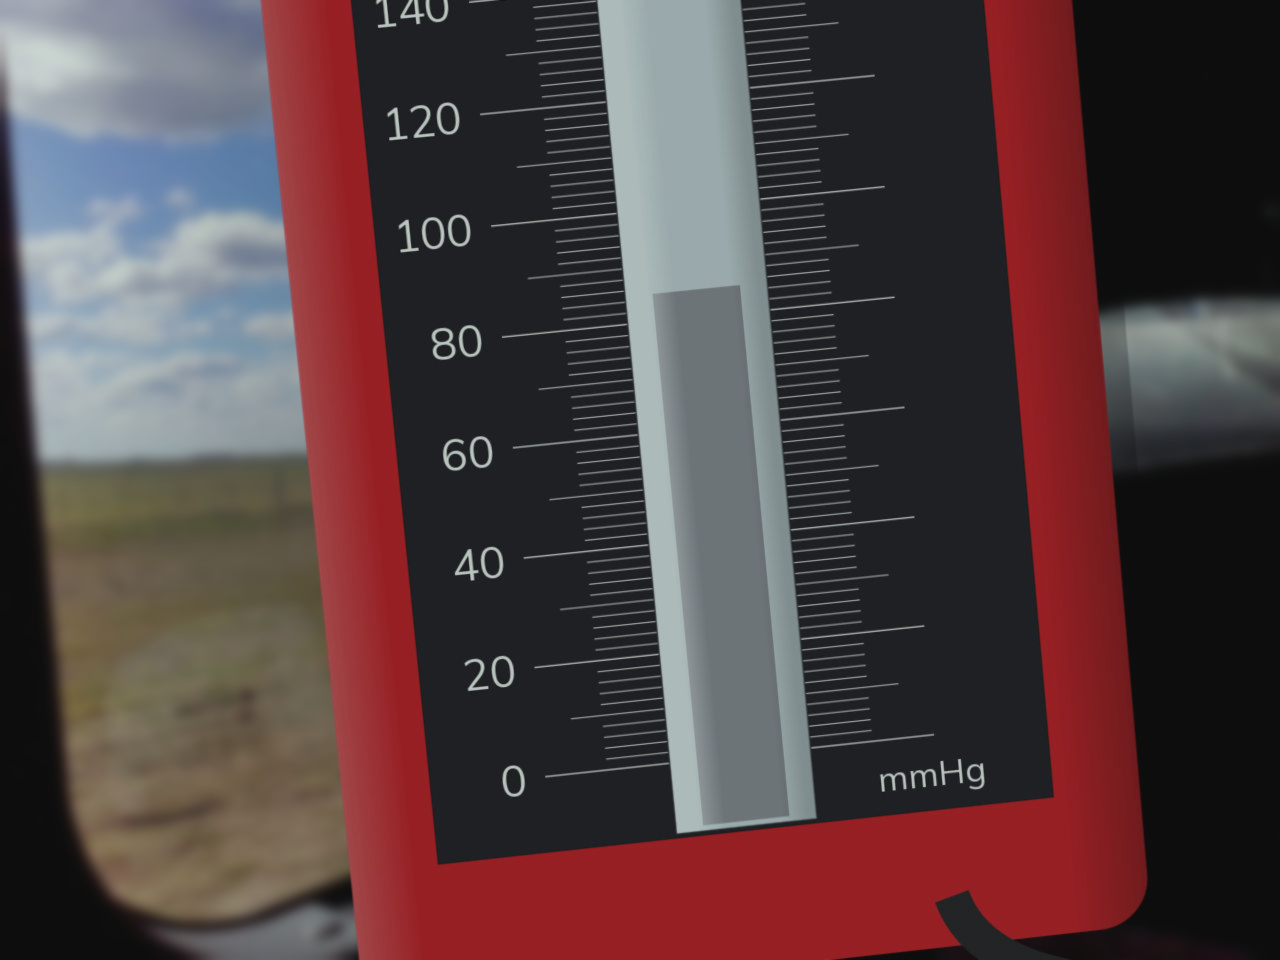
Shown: 85
